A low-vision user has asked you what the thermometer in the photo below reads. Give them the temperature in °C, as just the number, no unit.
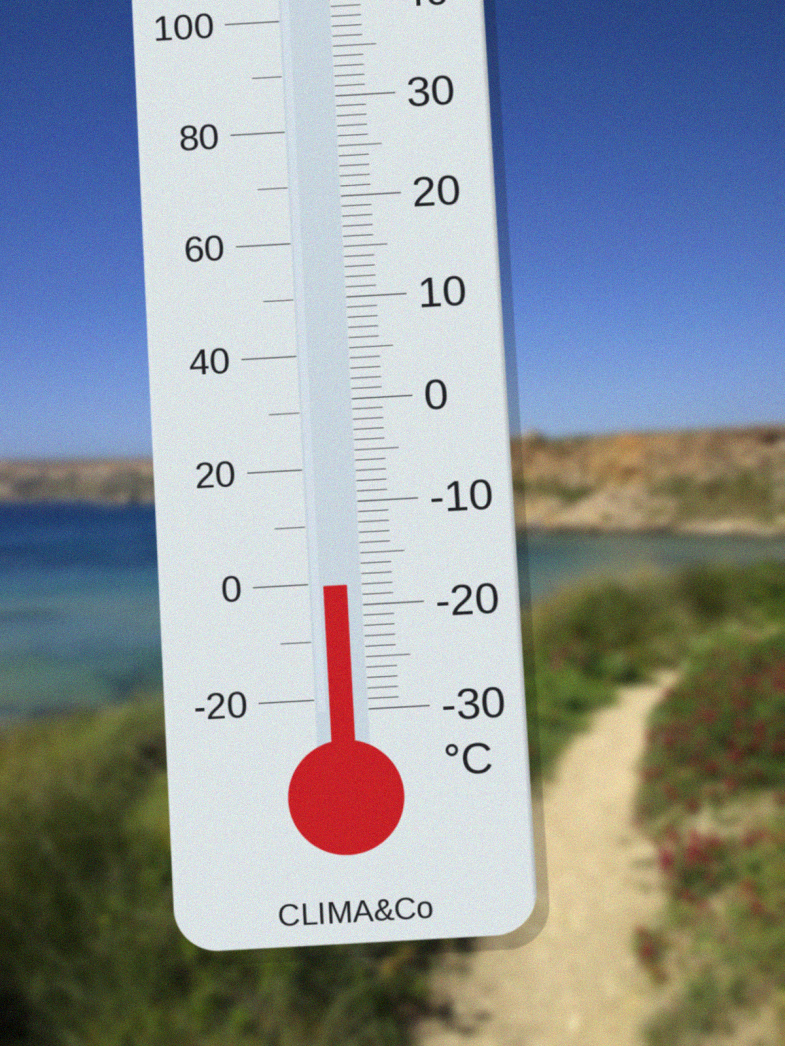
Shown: -18
